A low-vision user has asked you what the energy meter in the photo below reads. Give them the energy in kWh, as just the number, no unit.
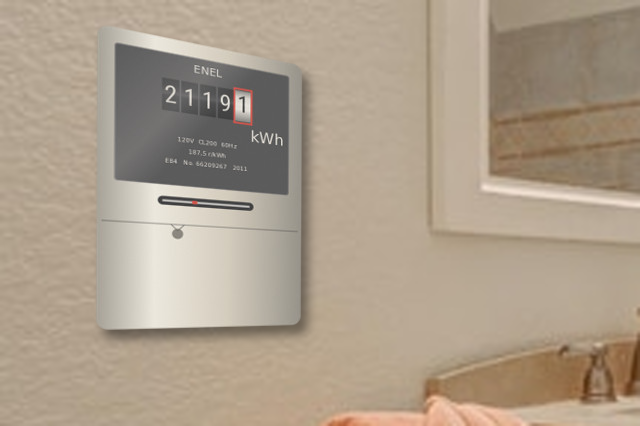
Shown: 2119.1
